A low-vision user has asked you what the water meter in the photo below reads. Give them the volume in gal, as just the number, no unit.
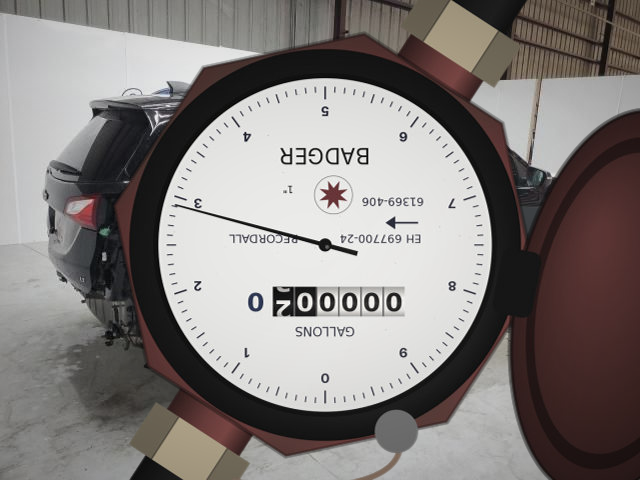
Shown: 22.9
